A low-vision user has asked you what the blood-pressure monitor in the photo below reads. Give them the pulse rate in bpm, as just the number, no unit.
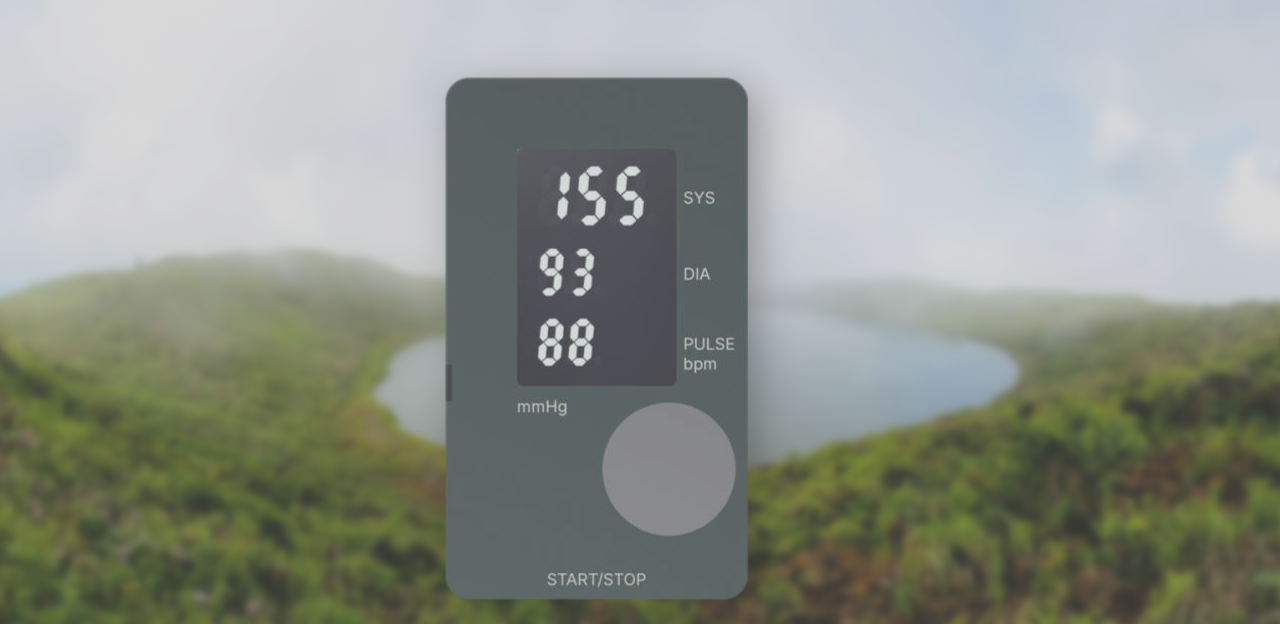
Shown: 88
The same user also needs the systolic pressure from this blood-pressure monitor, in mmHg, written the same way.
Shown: 155
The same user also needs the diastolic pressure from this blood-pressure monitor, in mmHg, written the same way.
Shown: 93
